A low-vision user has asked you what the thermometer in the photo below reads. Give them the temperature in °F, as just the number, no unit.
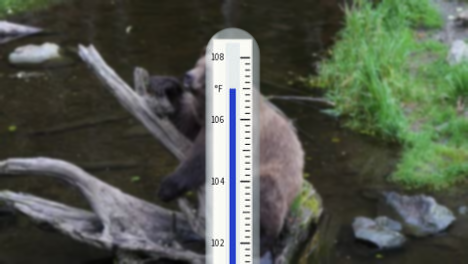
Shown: 107
